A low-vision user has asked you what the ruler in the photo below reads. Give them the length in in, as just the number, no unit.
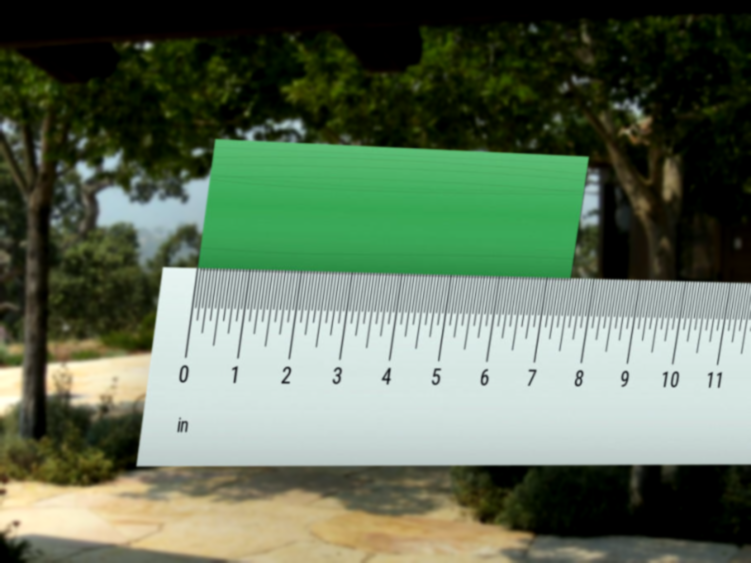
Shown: 7.5
